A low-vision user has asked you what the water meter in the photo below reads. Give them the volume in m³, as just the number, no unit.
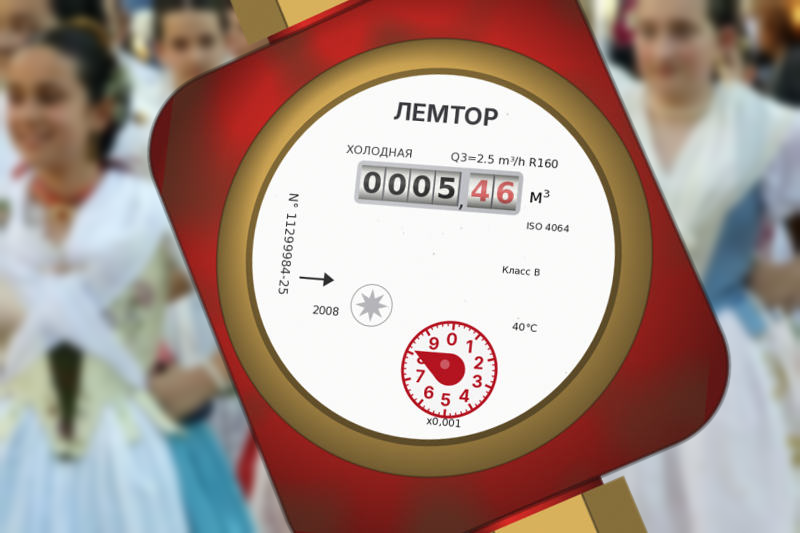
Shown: 5.468
